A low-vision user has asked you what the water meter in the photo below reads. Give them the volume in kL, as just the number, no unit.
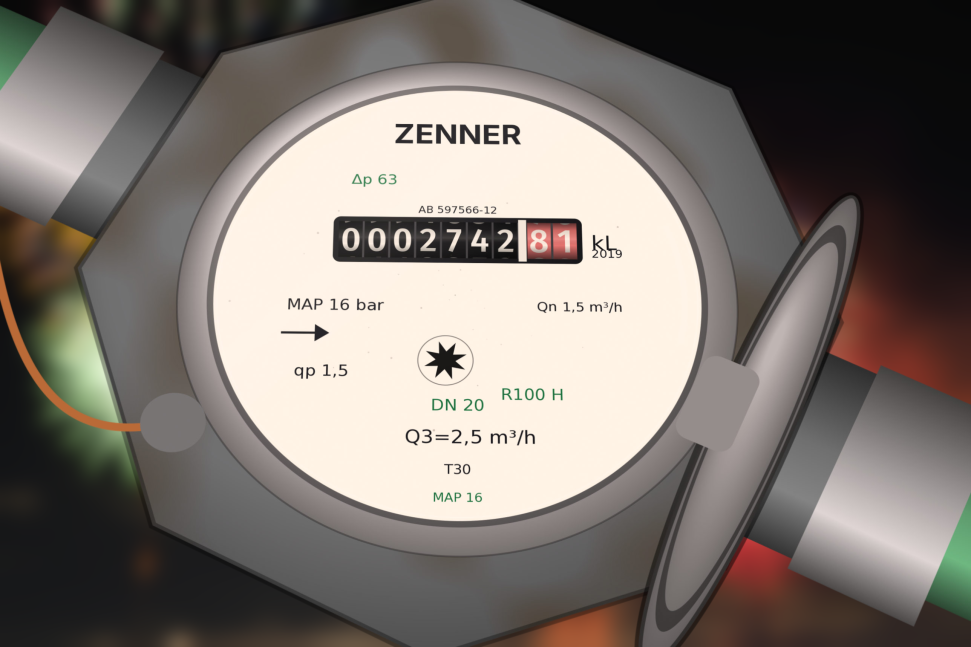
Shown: 2742.81
